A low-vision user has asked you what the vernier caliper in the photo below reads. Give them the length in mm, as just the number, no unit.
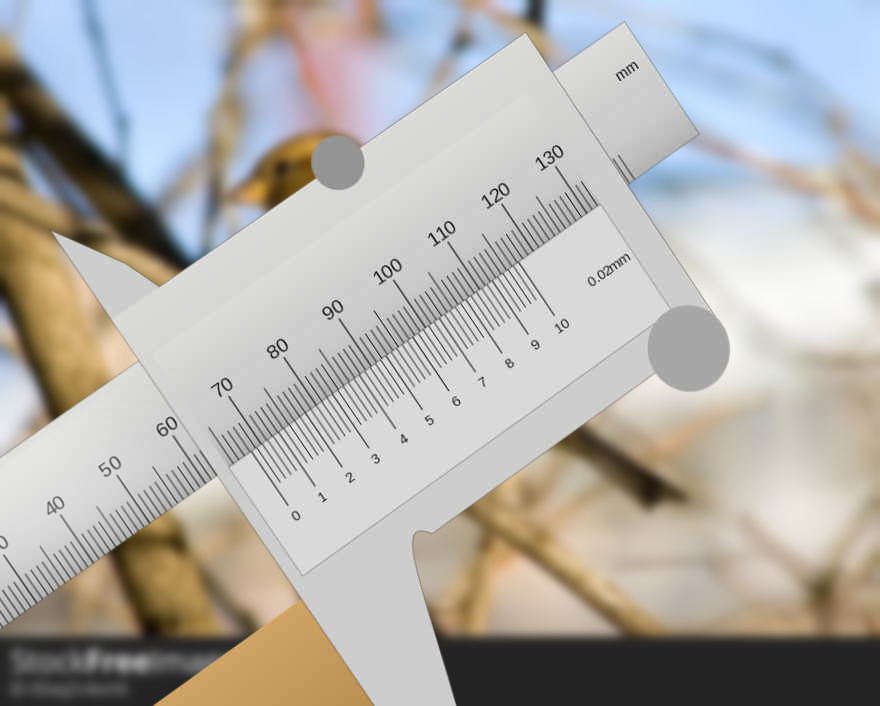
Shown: 68.2
